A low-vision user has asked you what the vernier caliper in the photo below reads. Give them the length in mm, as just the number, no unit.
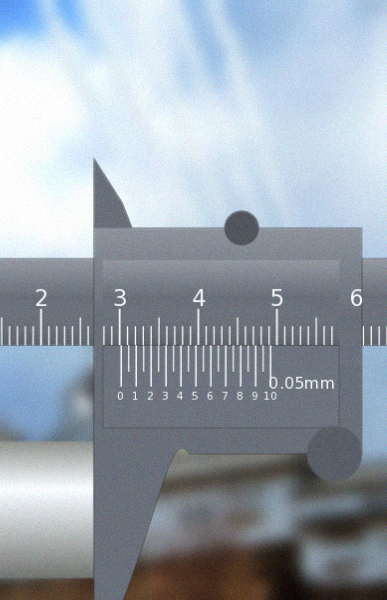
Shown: 30.2
